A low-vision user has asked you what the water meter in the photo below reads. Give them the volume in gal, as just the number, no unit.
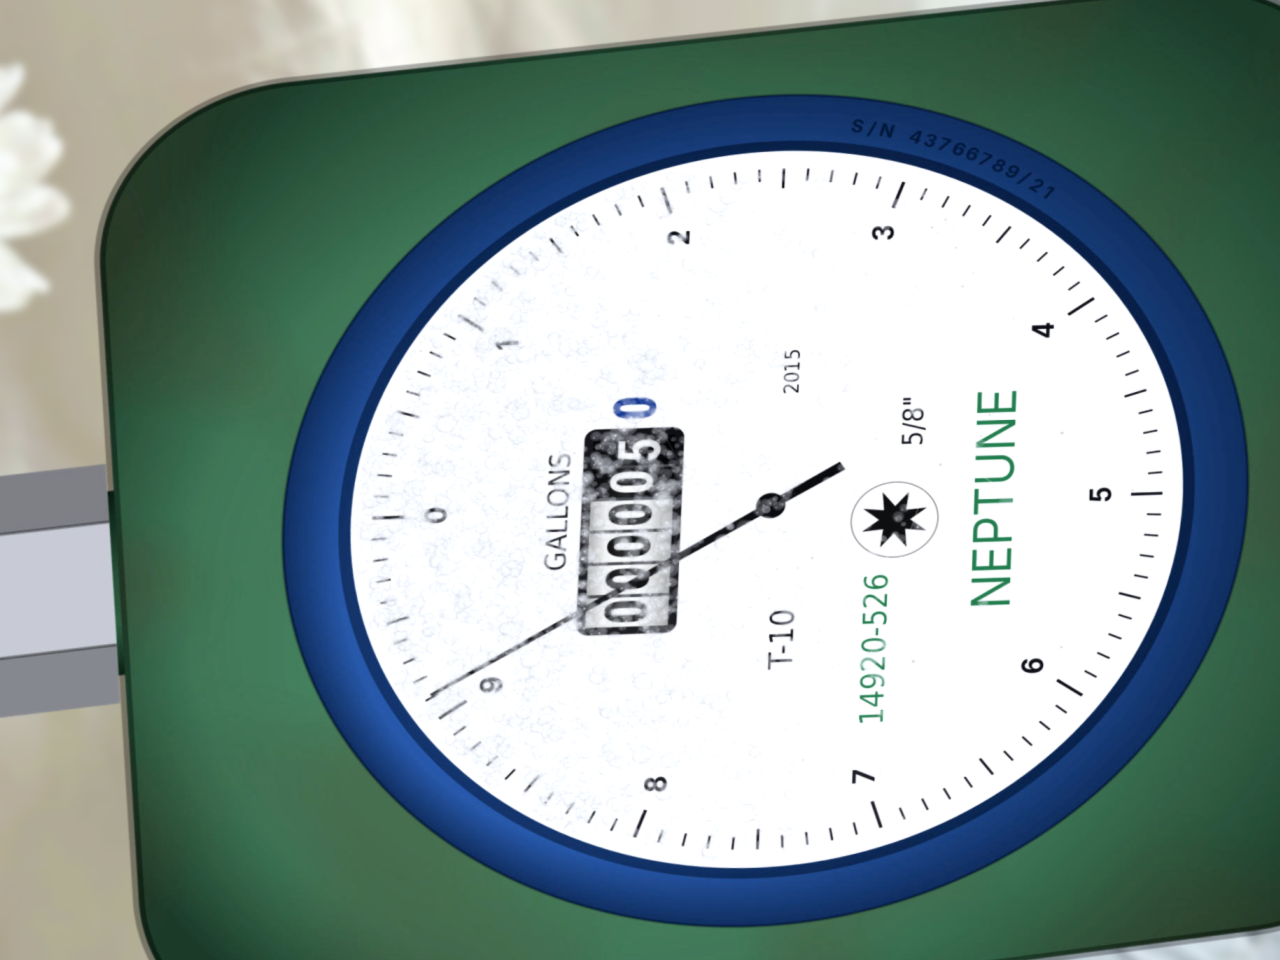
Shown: 49.1
